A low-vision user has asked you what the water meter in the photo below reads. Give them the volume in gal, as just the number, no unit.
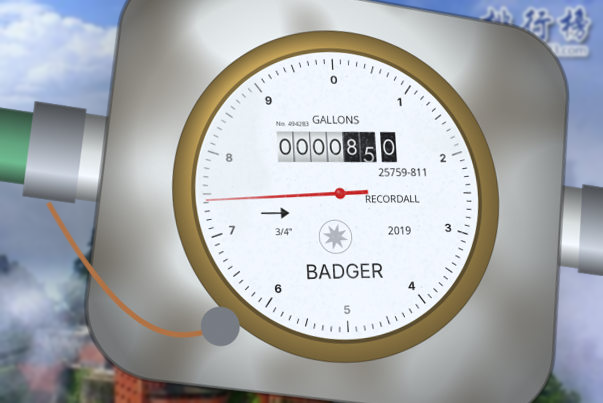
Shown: 847.4
